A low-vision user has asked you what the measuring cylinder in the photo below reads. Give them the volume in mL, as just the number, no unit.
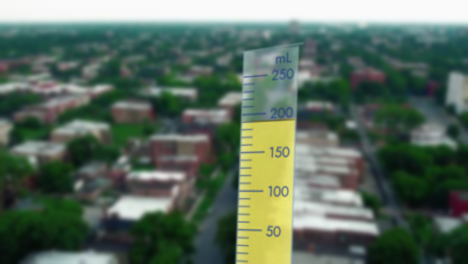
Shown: 190
